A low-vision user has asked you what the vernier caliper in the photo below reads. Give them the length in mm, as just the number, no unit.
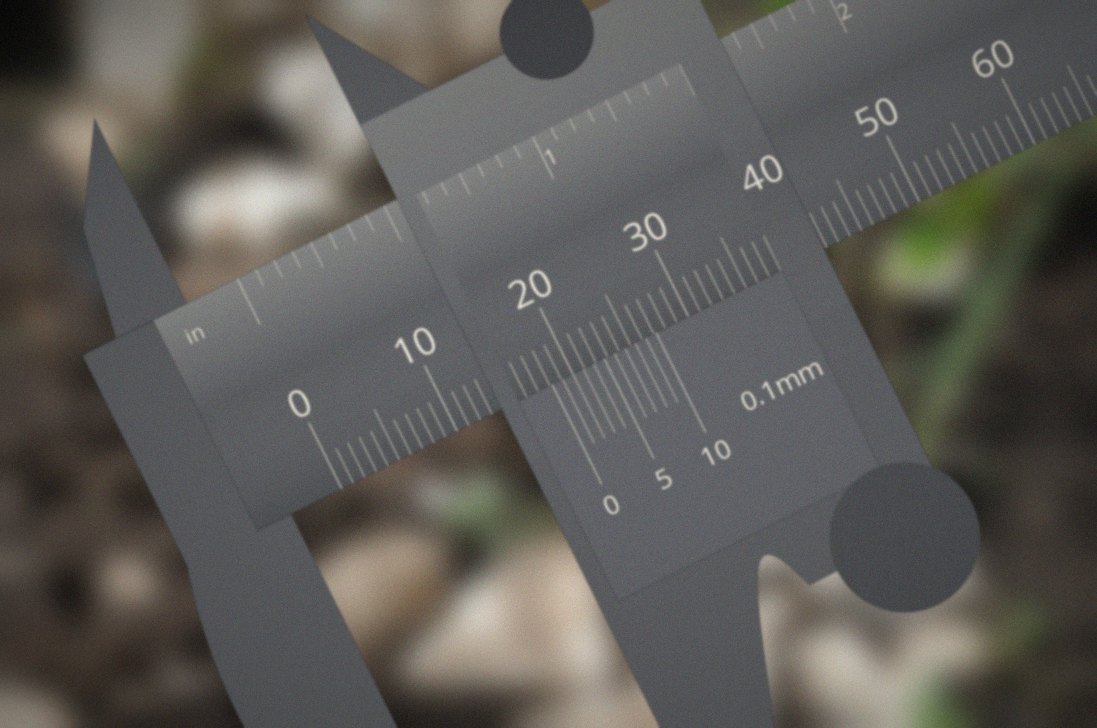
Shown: 18.2
